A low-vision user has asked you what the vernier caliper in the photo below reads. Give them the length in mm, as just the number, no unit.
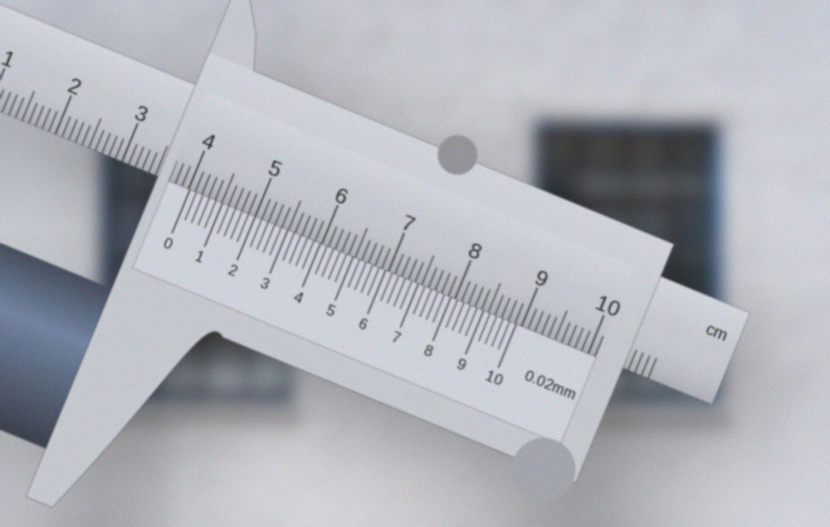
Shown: 40.2
